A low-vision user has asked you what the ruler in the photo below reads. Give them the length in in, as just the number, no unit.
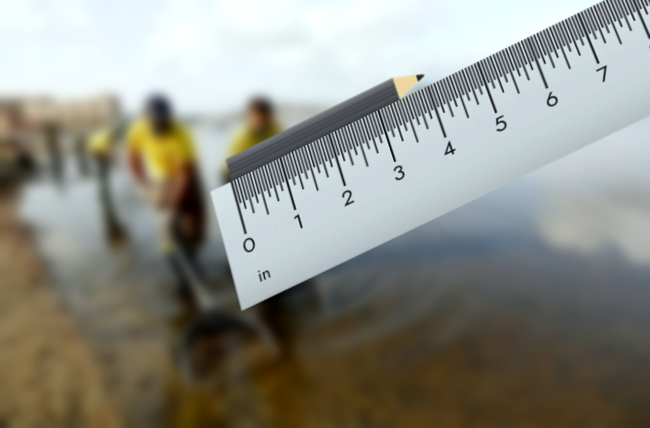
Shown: 4
